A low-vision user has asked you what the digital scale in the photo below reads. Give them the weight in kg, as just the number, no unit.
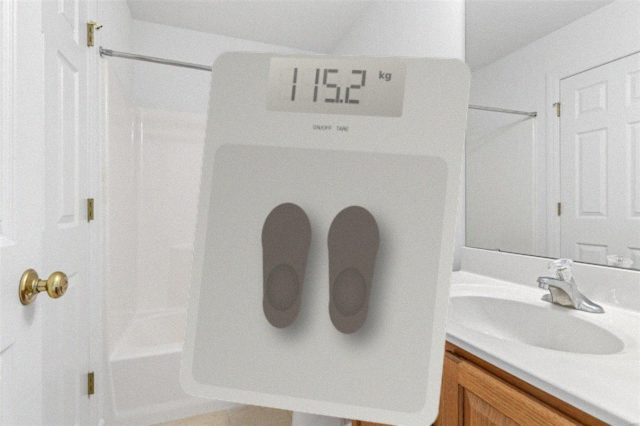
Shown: 115.2
